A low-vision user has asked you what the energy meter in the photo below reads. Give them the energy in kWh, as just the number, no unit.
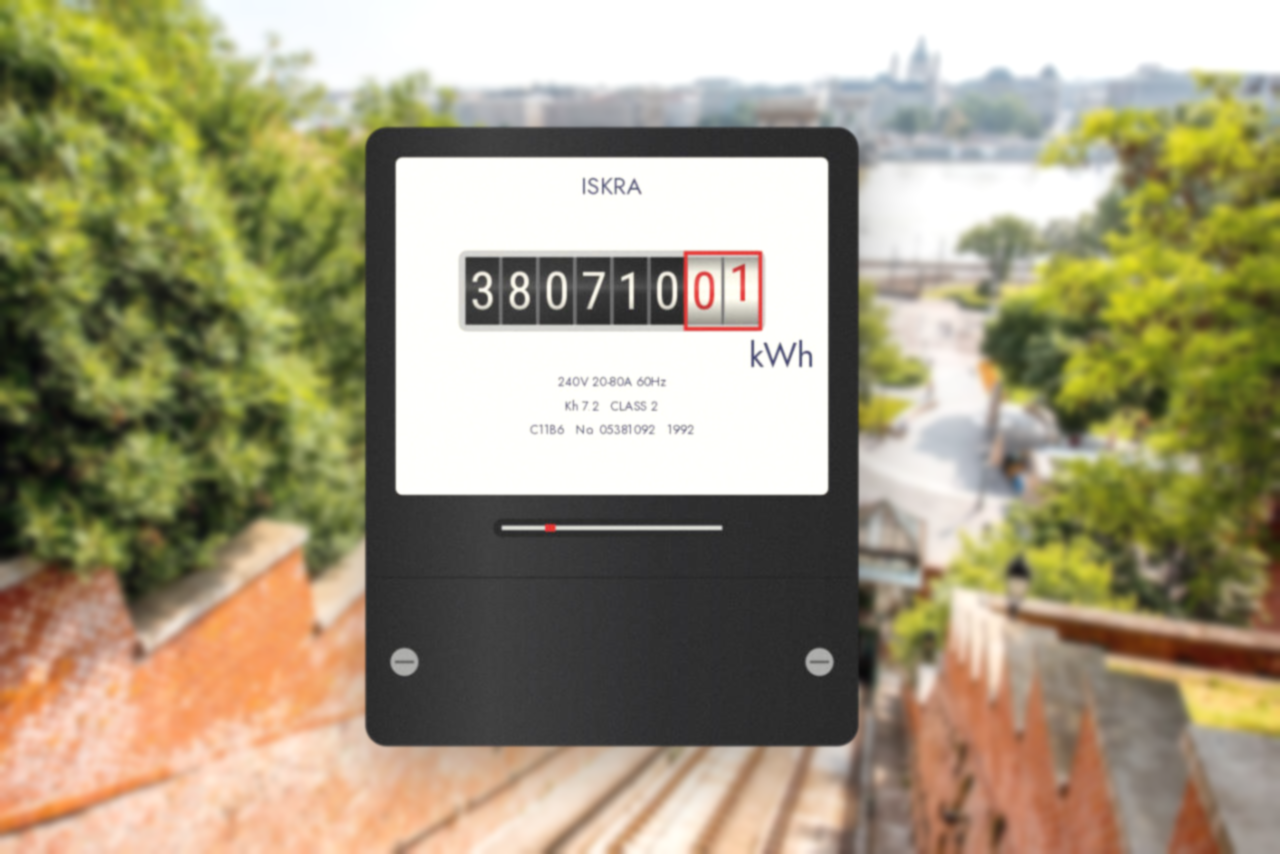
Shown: 380710.01
